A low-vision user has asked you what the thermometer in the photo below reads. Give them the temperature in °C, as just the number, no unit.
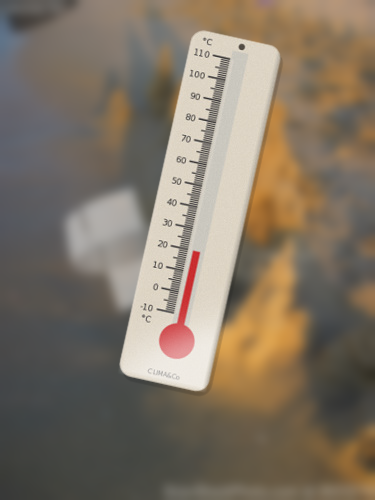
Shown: 20
